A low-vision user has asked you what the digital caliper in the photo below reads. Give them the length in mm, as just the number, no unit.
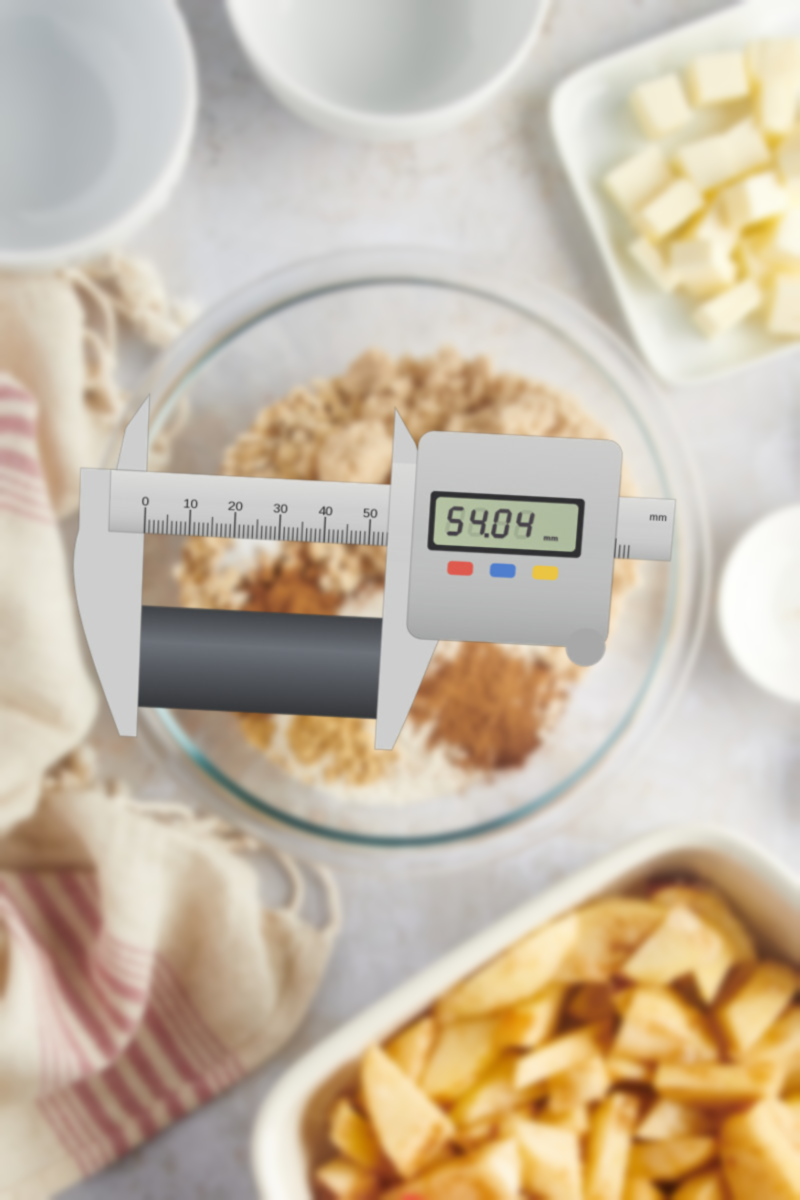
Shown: 54.04
